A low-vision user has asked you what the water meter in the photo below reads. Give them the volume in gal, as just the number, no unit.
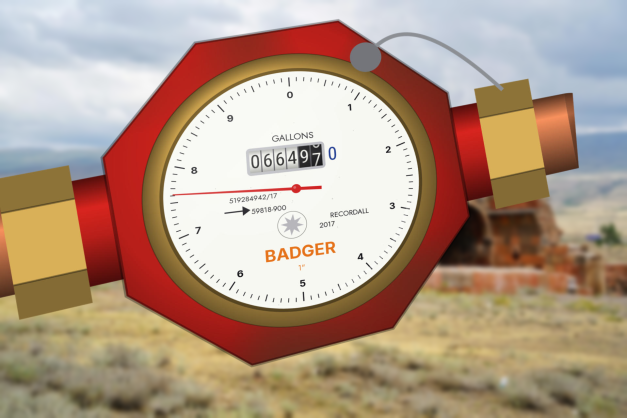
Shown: 664967.6
